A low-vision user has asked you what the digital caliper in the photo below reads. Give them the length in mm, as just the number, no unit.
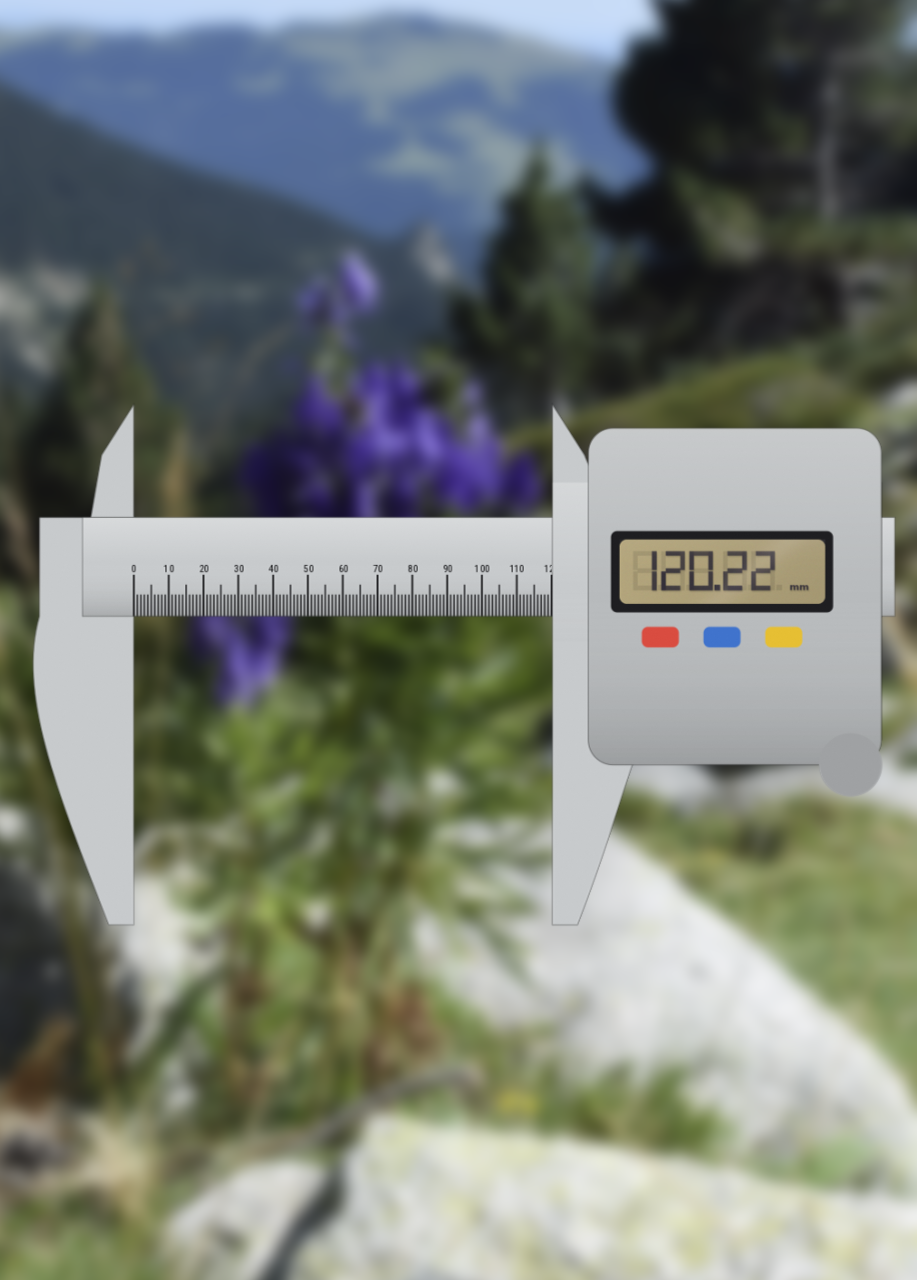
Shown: 120.22
